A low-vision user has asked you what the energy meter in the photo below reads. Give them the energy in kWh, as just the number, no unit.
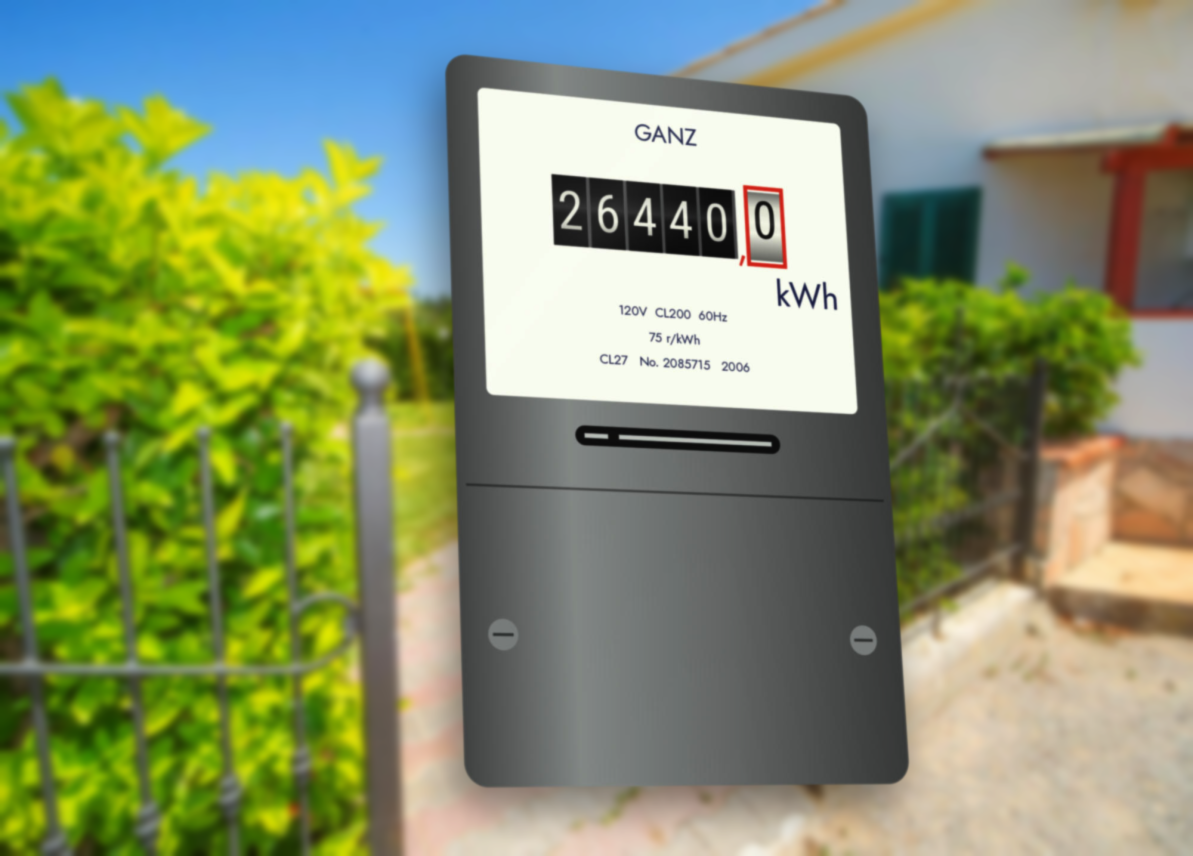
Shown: 26440.0
